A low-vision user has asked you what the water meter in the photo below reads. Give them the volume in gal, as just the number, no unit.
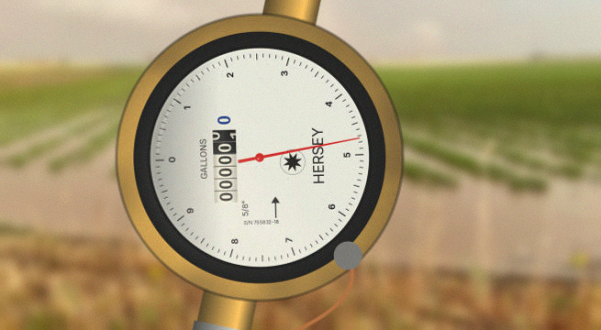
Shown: 4.7
